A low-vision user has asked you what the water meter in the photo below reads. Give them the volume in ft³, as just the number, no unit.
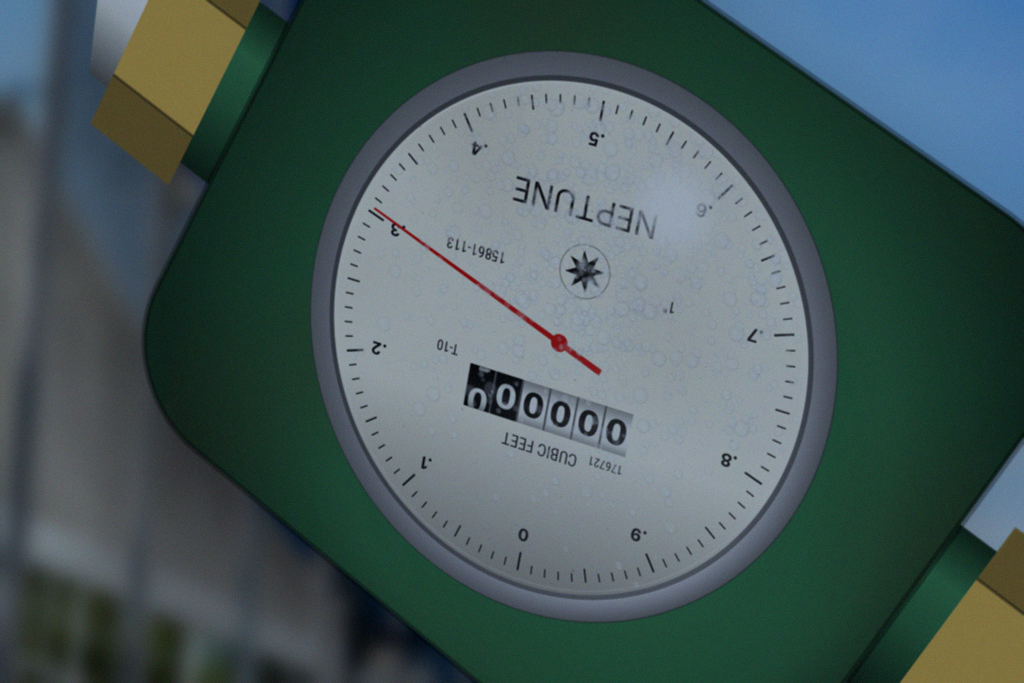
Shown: 0.30
